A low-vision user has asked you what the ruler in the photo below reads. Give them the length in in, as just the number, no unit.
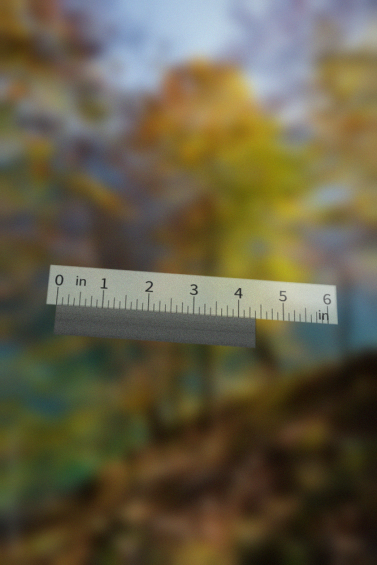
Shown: 4.375
